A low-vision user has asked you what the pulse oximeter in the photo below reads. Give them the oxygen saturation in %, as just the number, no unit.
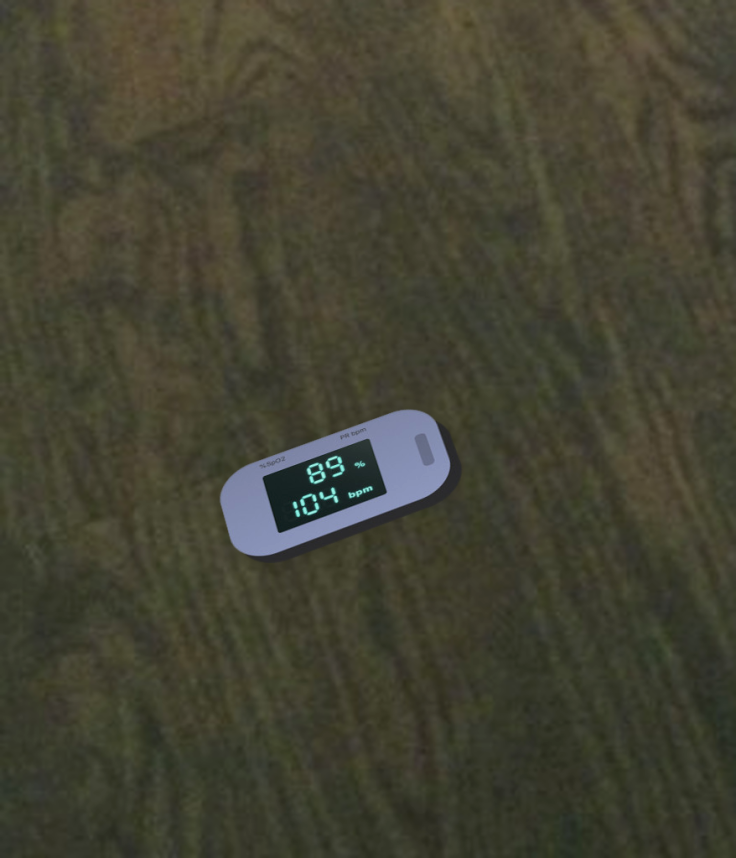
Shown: 89
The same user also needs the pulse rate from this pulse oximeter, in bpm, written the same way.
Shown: 104
